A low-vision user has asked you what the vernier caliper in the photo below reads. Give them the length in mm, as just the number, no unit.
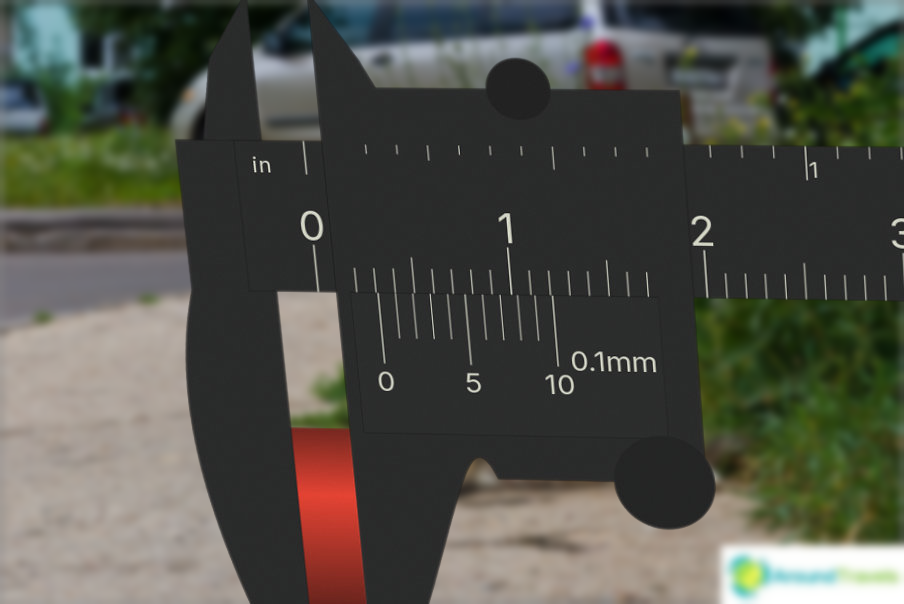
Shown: 3.1
